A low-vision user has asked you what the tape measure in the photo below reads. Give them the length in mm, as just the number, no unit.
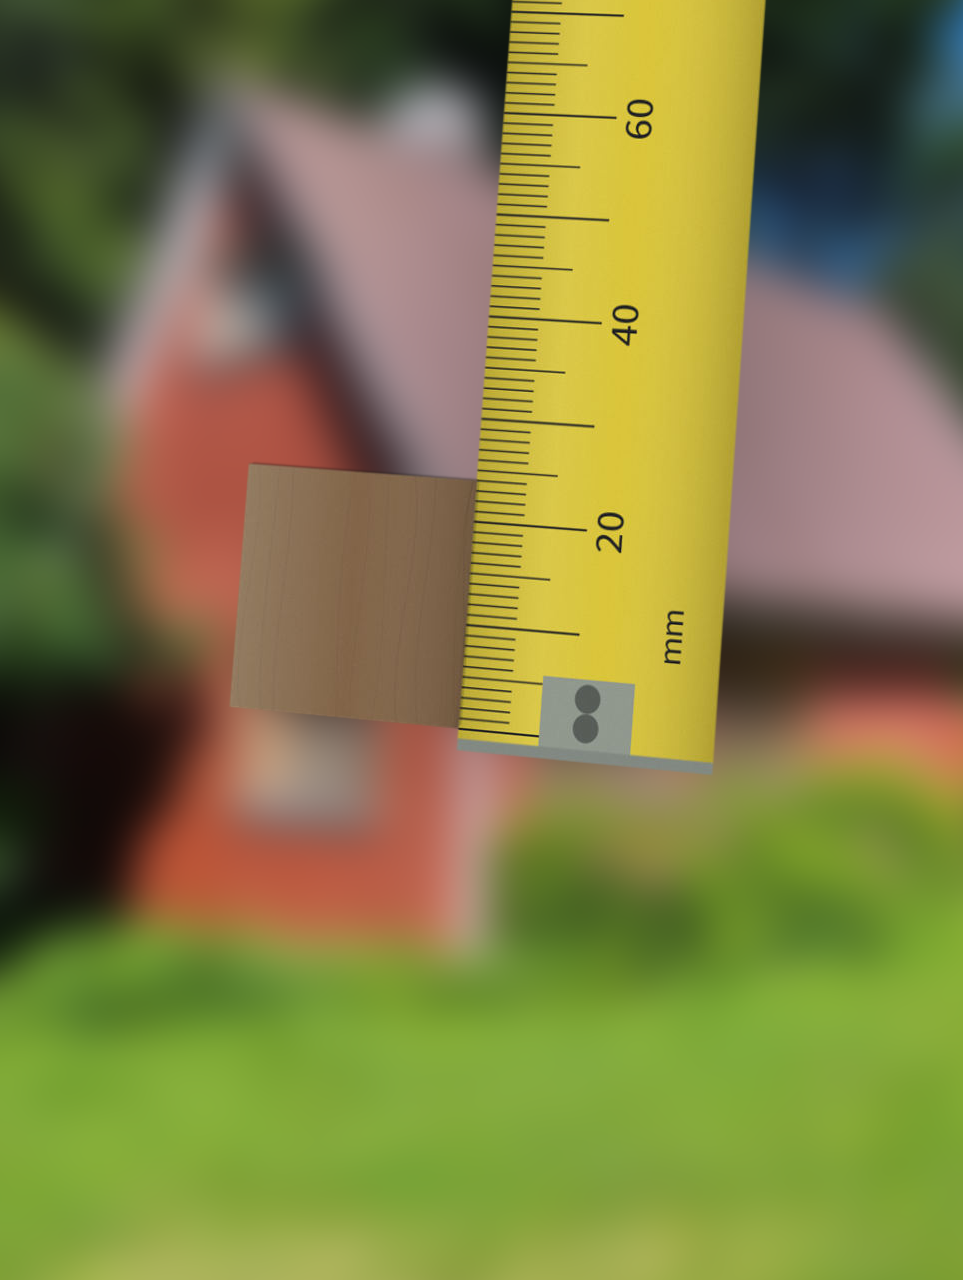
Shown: 24
